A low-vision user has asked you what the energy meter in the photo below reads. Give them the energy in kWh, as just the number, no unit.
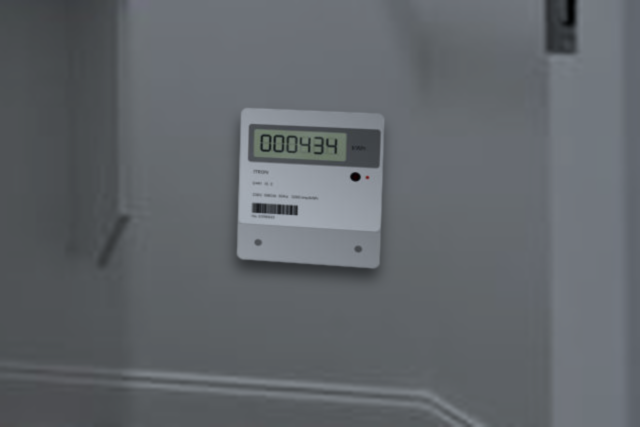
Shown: 434
